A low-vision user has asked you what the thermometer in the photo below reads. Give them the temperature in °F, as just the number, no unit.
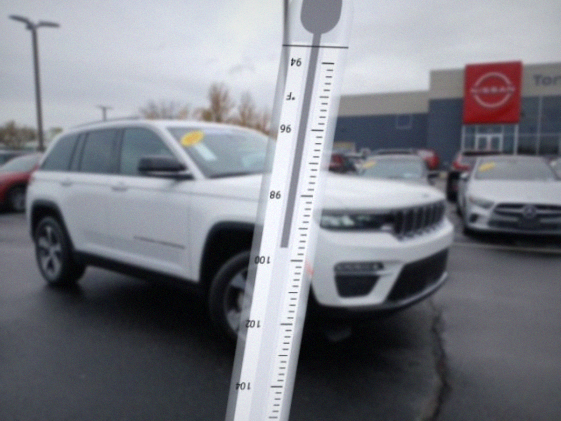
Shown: 99.6
